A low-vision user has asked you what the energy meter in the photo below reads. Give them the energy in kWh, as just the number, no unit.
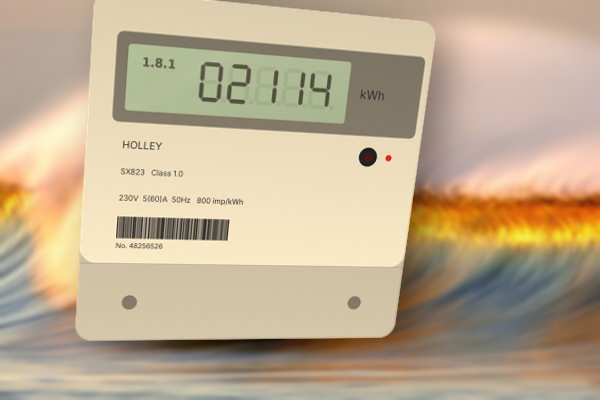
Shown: 2114
